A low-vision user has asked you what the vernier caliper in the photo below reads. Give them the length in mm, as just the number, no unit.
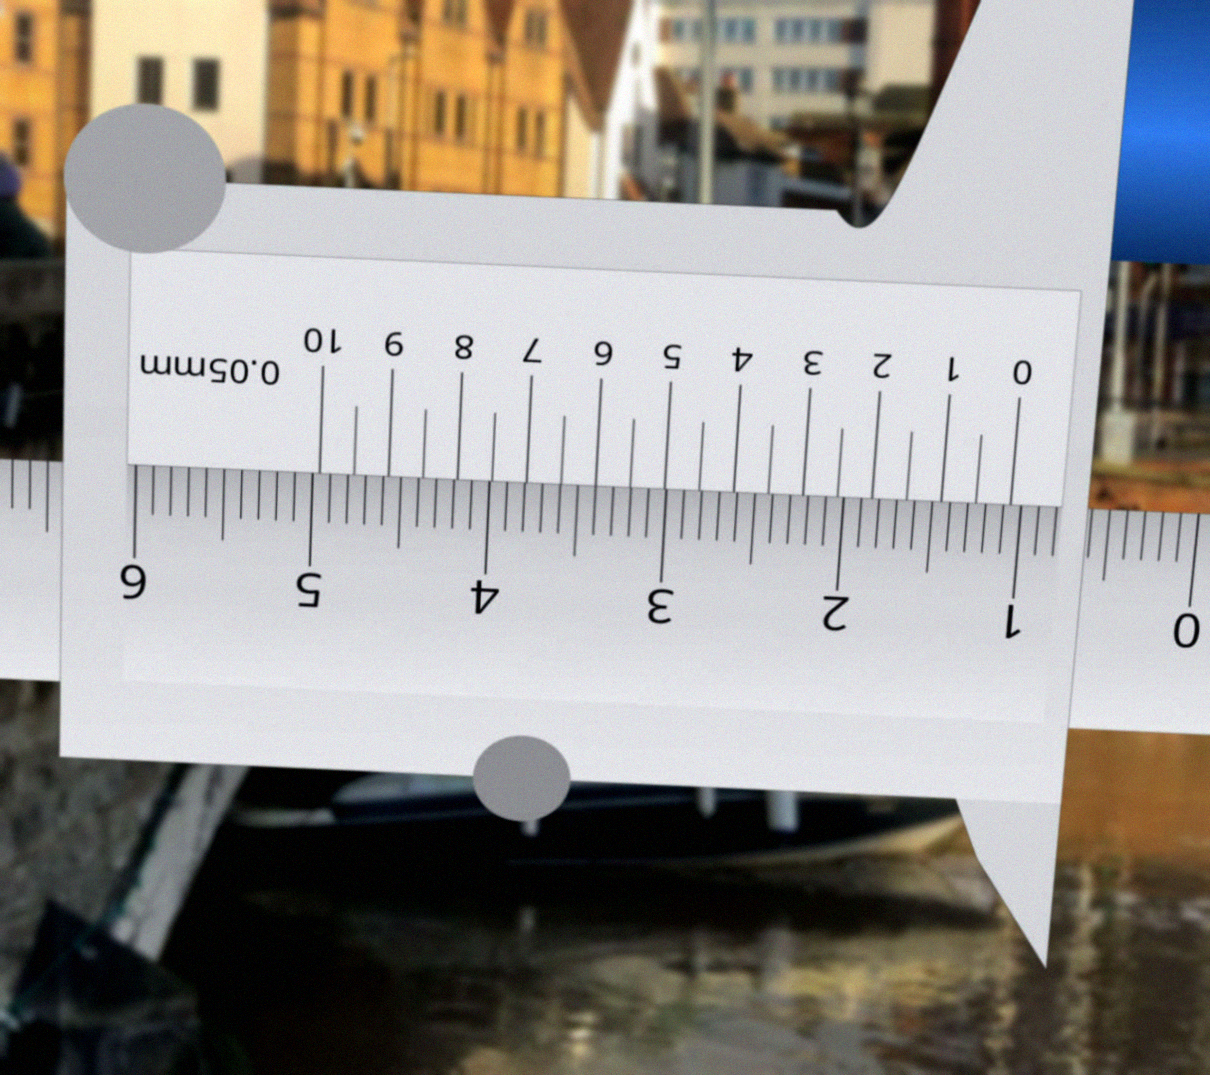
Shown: 10.6
